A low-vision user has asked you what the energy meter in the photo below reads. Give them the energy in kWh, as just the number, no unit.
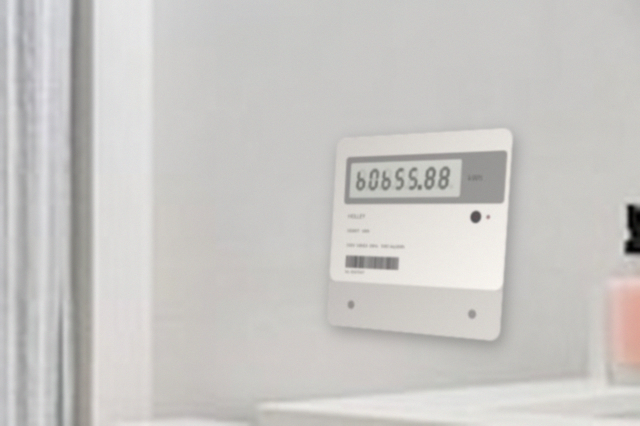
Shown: 60655.88
